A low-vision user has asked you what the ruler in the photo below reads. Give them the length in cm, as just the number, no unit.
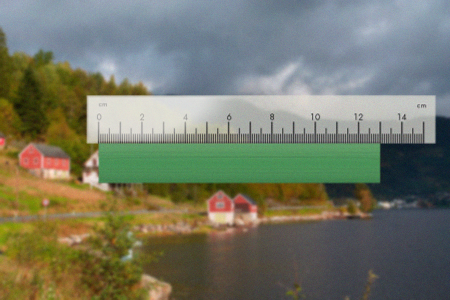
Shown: 13
